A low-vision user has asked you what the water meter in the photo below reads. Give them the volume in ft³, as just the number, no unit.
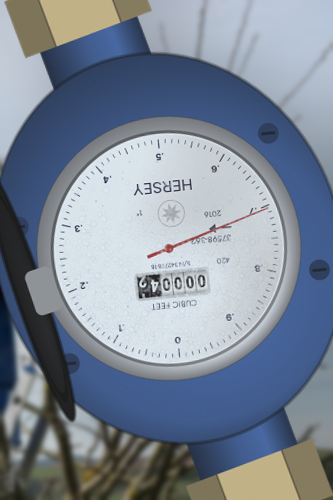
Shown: 41.70
